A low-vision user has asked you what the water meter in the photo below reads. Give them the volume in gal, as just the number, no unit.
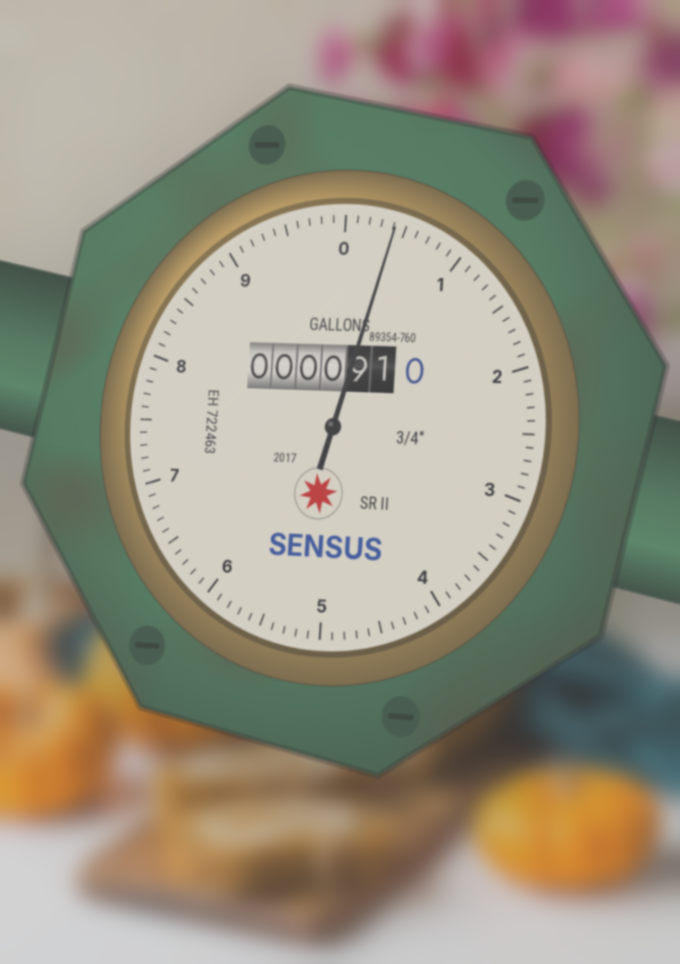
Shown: 910.4
